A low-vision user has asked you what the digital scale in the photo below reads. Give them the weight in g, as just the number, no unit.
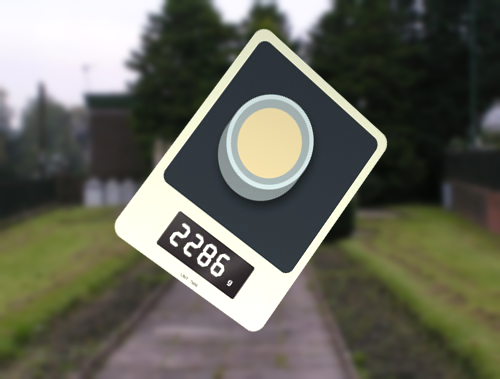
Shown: 2286
